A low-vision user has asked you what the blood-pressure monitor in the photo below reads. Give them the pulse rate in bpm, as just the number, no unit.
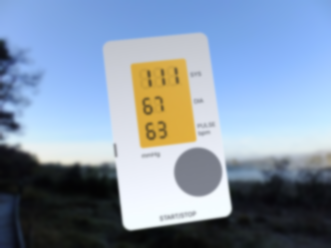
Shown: 63
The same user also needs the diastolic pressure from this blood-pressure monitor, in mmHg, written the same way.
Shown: 67
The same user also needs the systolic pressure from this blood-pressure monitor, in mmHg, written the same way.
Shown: 111
